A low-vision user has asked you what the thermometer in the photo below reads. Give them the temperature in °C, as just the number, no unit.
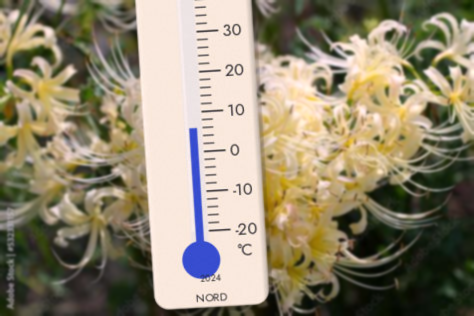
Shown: 6
